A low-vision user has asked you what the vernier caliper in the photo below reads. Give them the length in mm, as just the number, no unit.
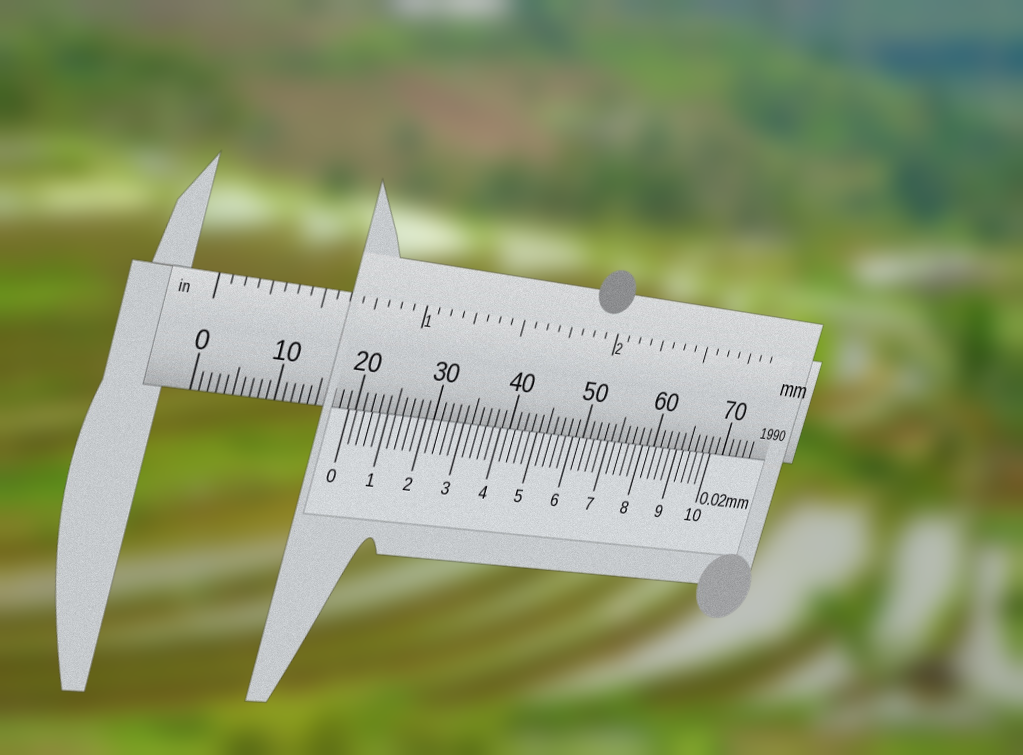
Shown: 19.2
